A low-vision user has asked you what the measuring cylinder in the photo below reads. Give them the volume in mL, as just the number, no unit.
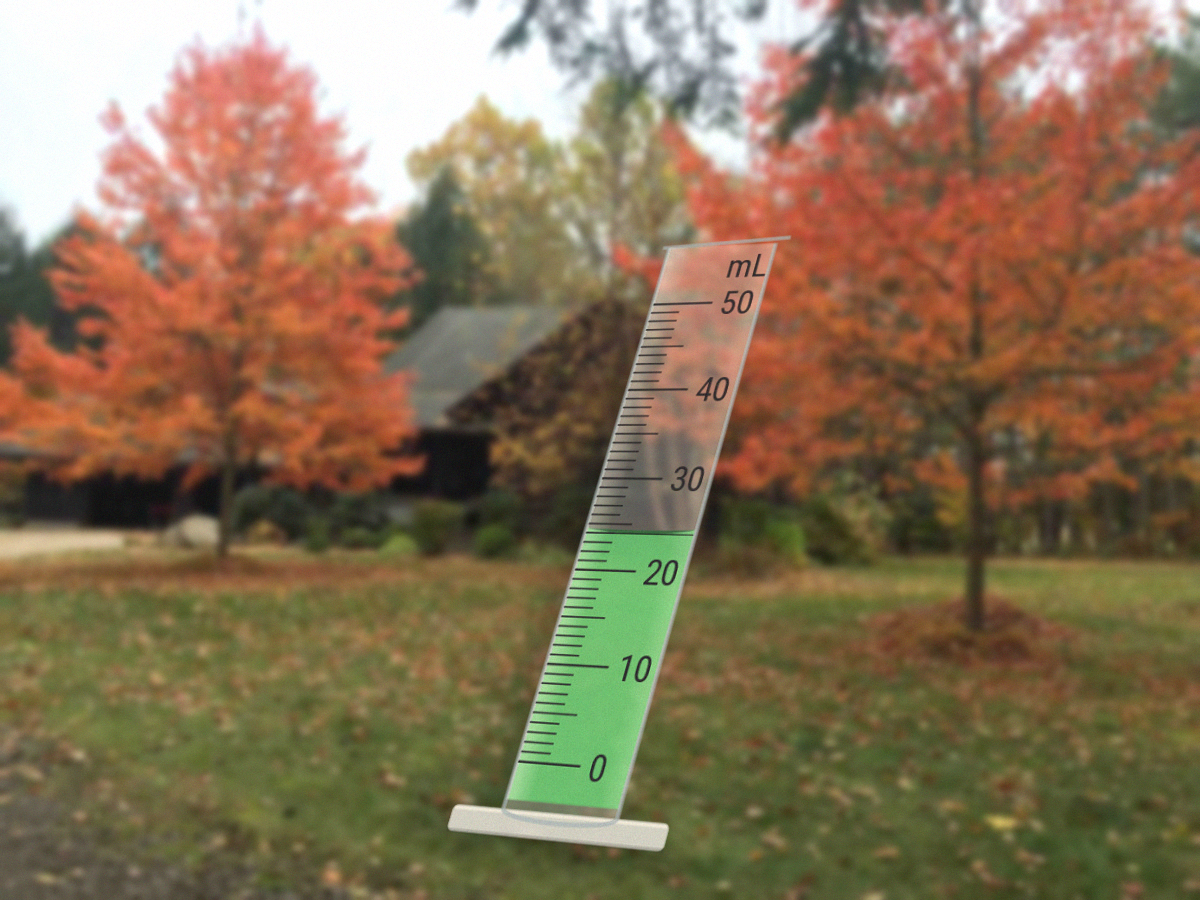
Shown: 24
